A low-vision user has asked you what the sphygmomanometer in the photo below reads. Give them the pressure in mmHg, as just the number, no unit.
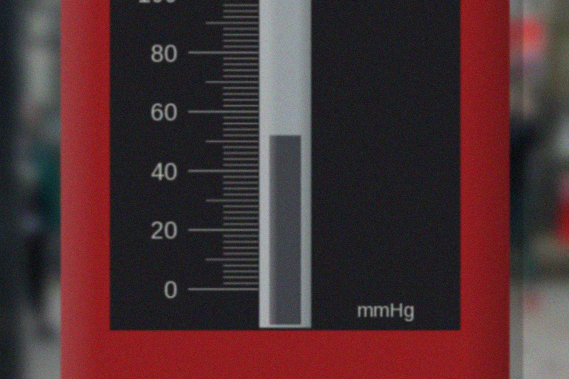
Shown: 52
